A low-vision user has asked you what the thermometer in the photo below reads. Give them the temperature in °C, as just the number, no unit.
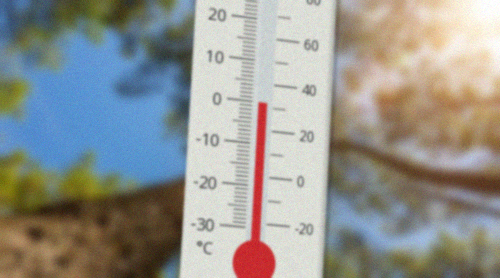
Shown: 0
